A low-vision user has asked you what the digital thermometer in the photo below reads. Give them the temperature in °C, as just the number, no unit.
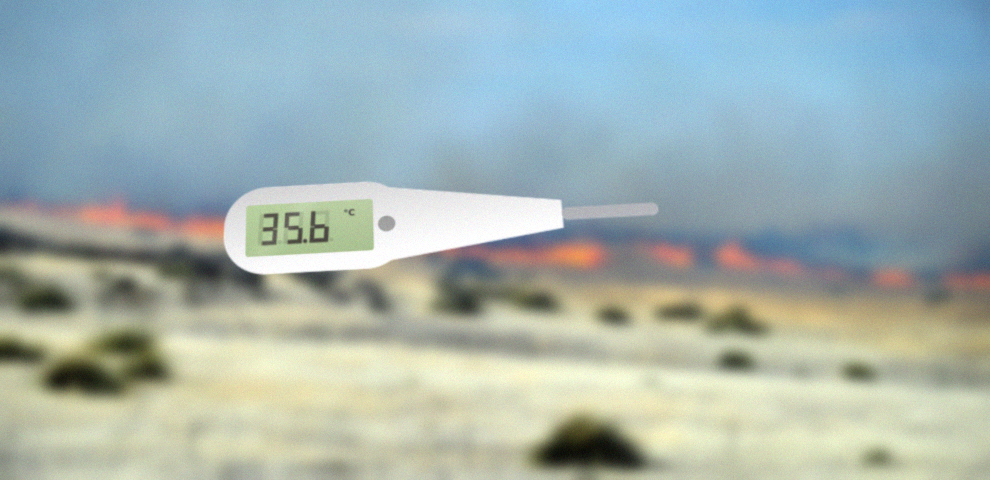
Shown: 35.6
